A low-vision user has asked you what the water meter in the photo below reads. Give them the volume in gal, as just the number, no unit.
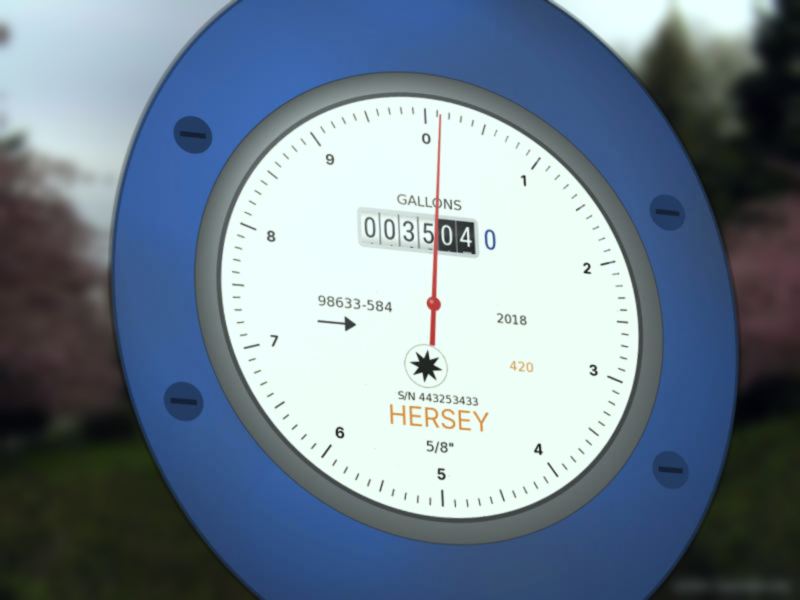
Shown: 35040.1
